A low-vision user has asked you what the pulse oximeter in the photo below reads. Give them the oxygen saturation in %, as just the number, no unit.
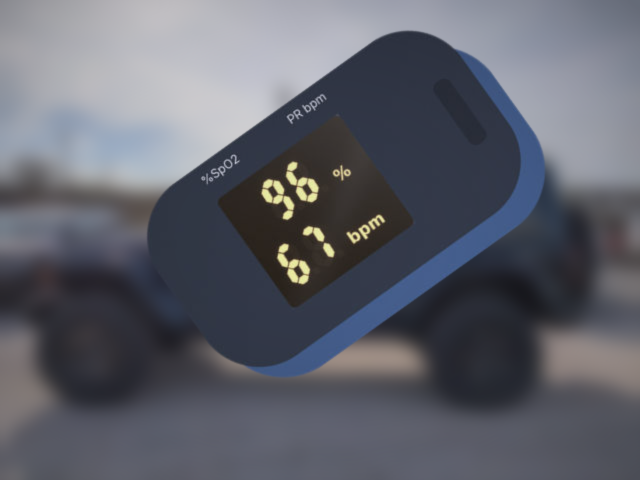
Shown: 96
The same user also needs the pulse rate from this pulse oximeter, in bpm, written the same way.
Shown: 67
